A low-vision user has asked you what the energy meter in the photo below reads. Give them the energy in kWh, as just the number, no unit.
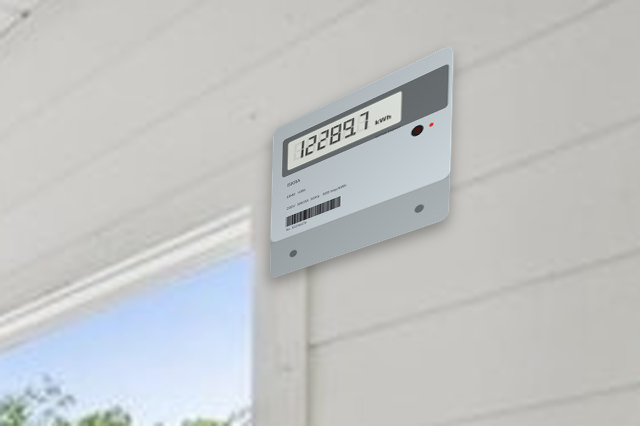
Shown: 12289.7
